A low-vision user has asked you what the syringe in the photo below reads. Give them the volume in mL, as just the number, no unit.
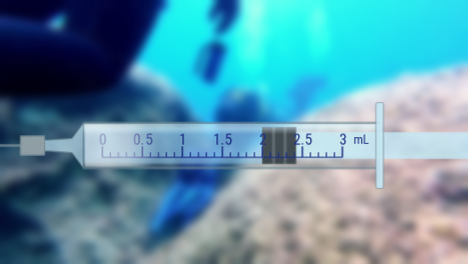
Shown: 2
